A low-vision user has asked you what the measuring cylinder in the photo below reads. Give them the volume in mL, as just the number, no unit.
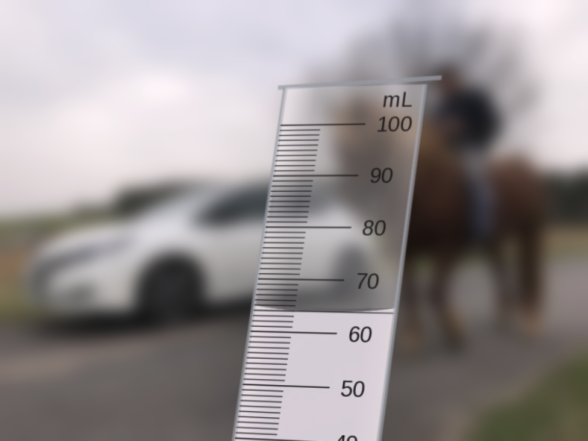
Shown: 64
